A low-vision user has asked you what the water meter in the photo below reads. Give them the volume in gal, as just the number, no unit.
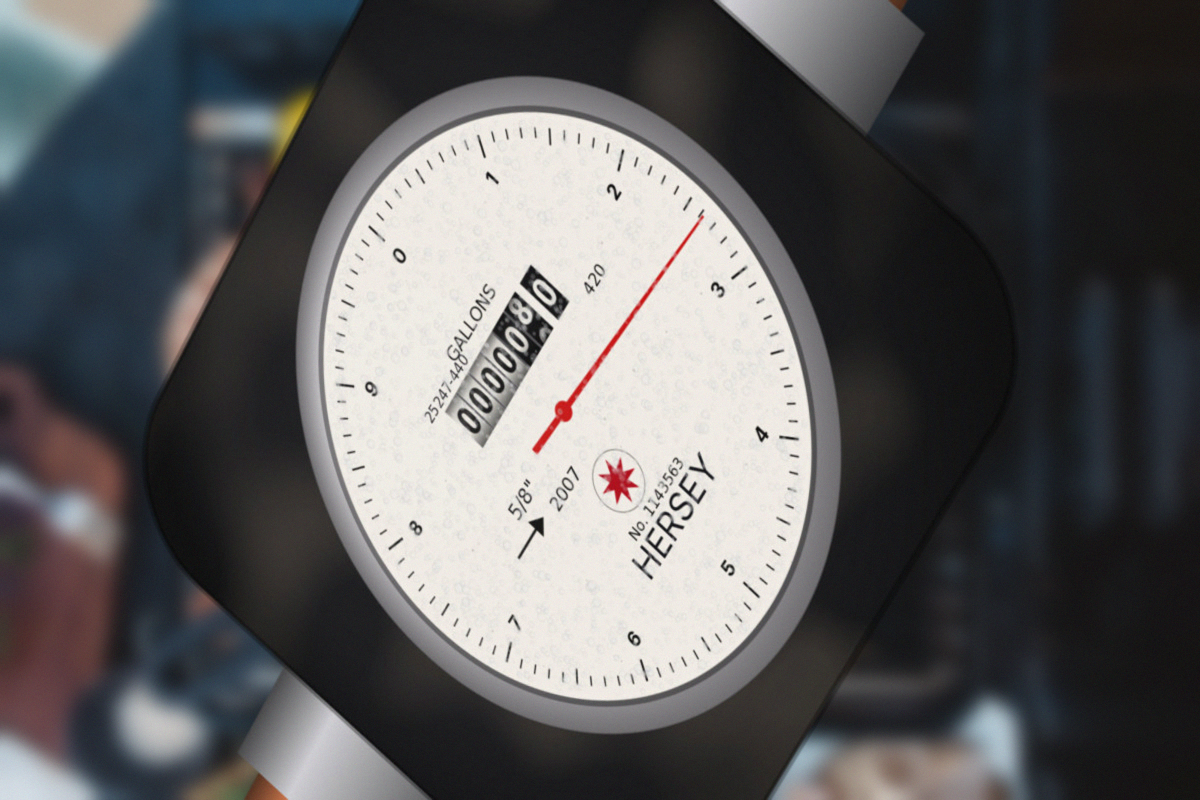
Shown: 82.6
